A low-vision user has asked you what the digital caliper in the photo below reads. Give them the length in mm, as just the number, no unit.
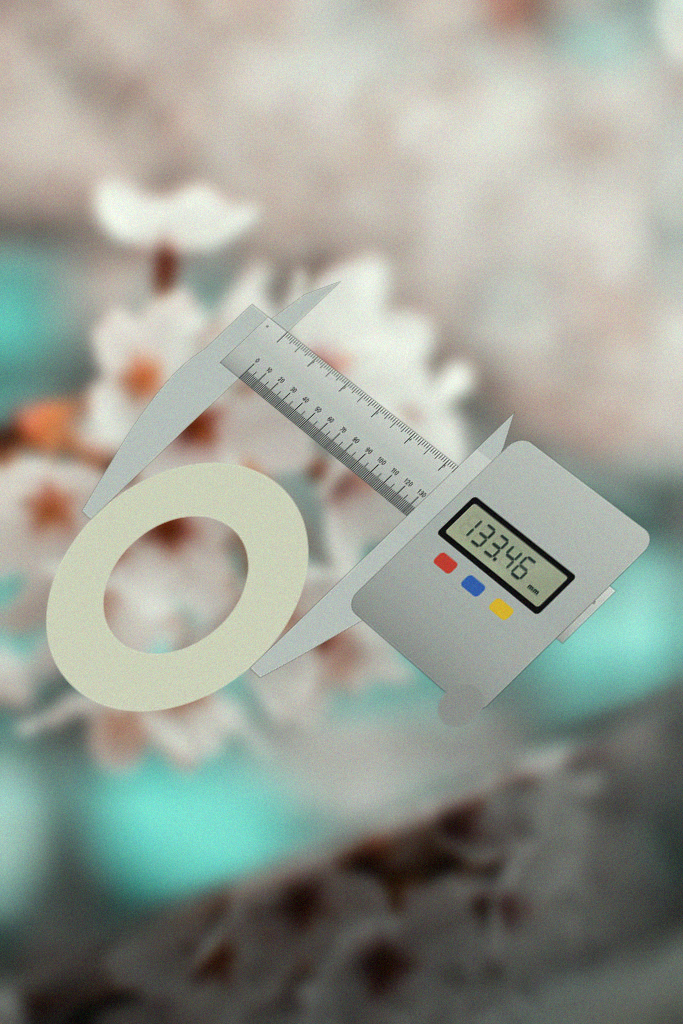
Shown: 133.46
